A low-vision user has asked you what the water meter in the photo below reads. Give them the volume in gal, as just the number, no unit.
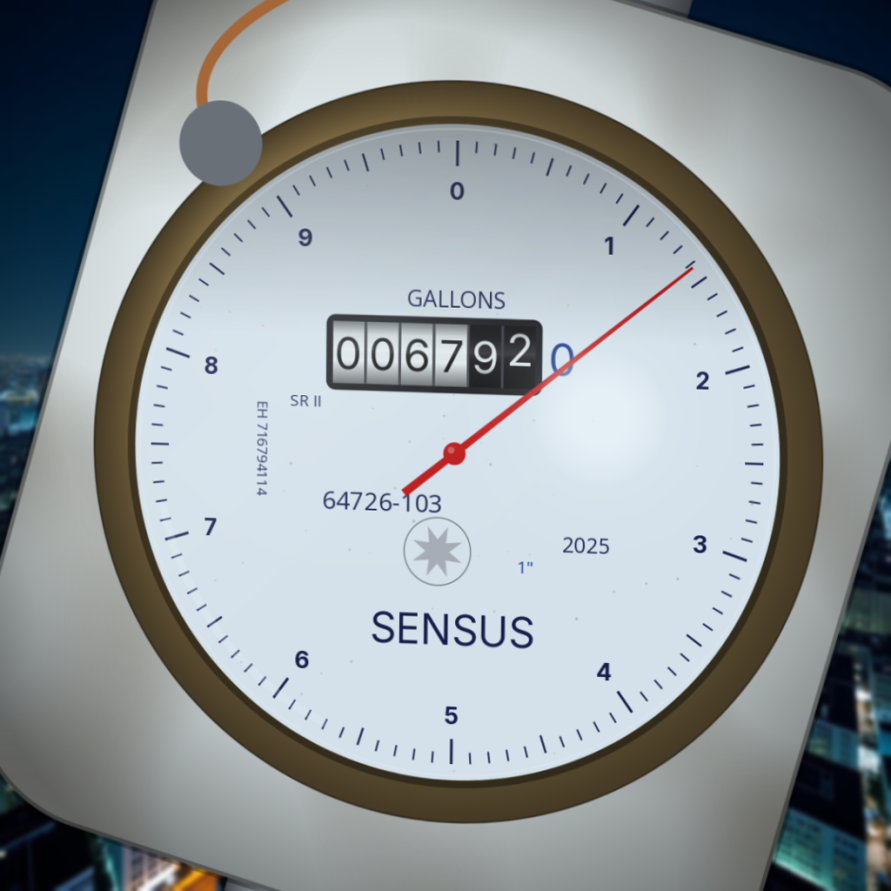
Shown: 67921.4
